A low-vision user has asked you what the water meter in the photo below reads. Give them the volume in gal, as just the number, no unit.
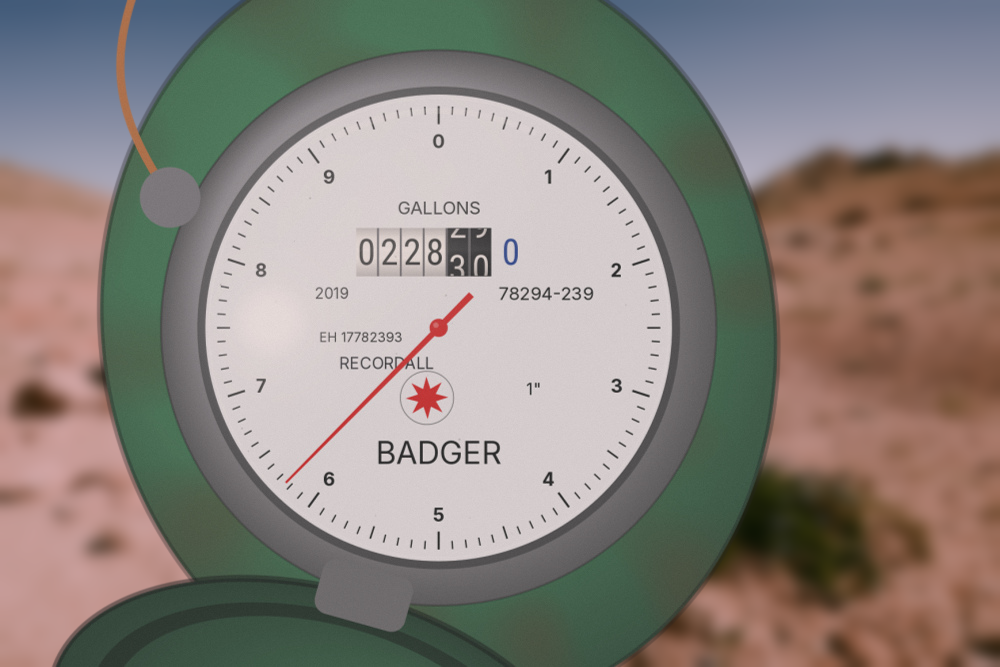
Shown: 228296.2
